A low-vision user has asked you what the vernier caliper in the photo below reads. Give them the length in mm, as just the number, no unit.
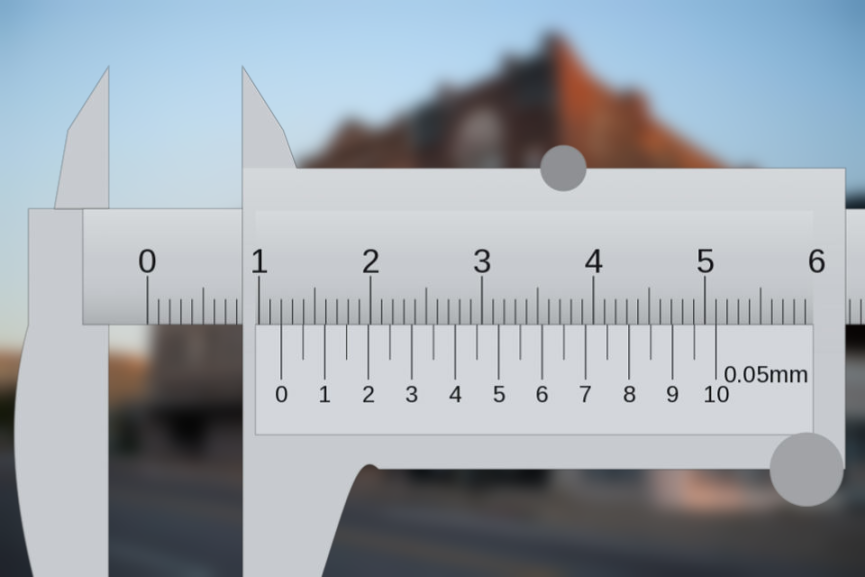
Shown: 12.0
